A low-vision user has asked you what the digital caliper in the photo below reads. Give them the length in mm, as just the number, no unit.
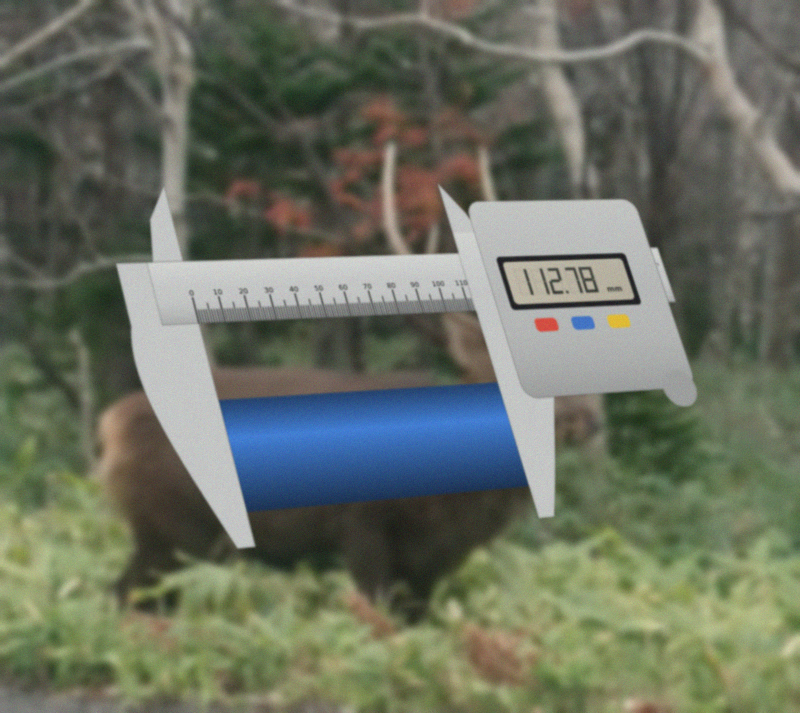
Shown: 112.78
